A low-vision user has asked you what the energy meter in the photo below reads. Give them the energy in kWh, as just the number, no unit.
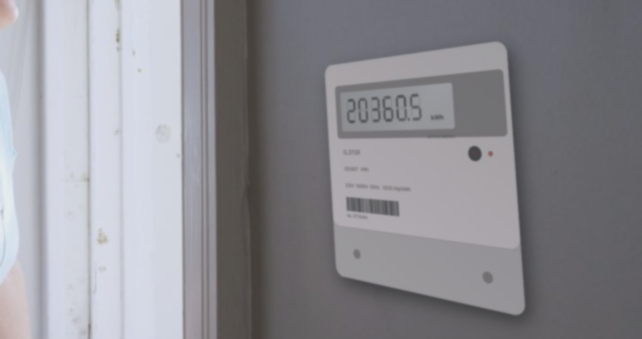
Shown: 20360.5
